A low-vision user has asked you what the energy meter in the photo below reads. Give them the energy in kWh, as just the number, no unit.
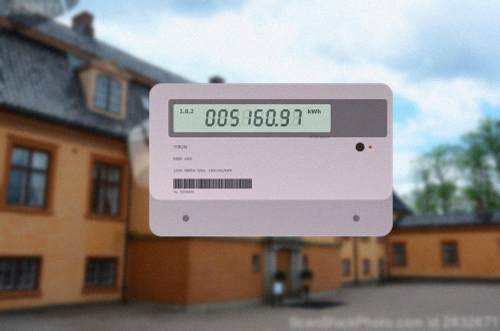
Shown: 5160.97
